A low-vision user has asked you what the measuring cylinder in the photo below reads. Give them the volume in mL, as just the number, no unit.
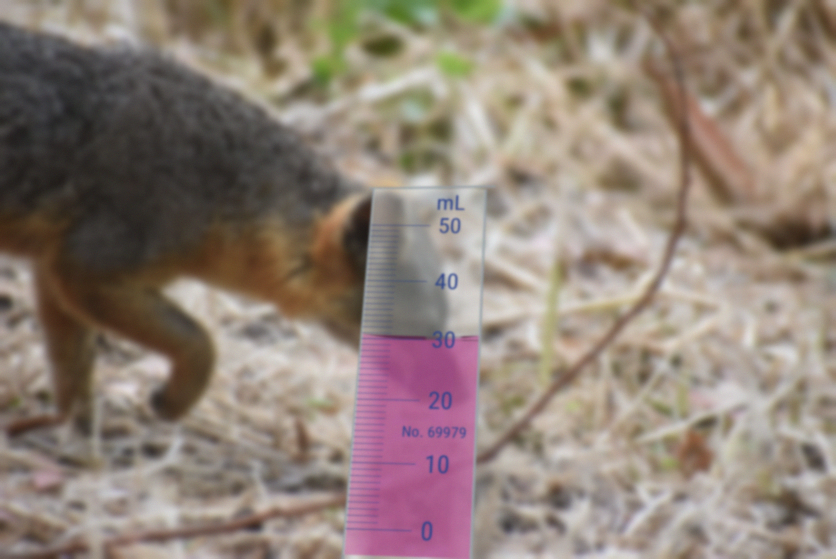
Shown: 30
